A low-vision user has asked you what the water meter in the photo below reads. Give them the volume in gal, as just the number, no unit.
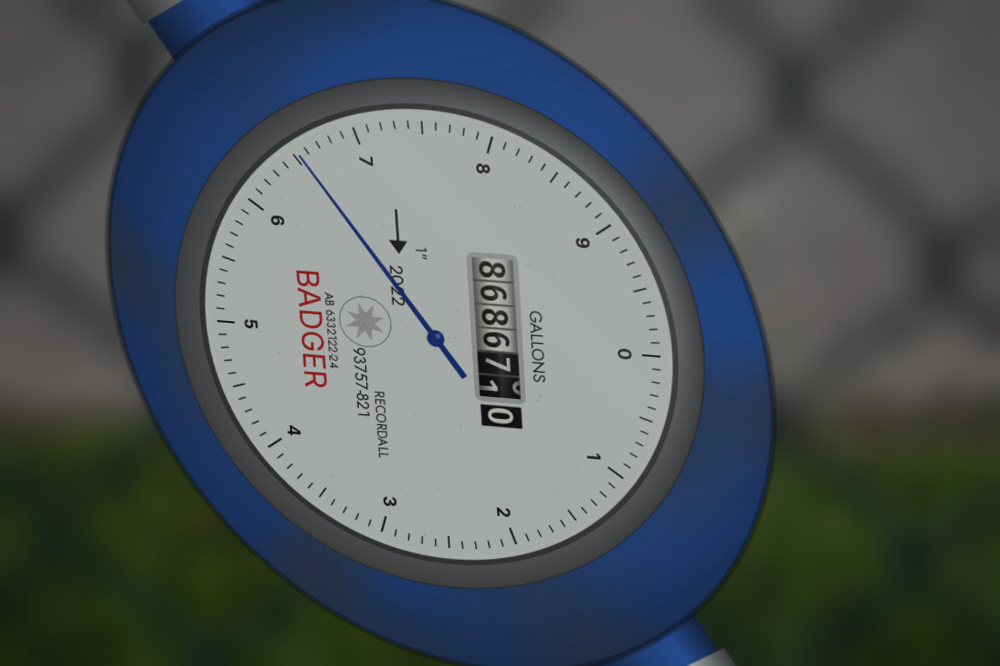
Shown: 8686706.5
